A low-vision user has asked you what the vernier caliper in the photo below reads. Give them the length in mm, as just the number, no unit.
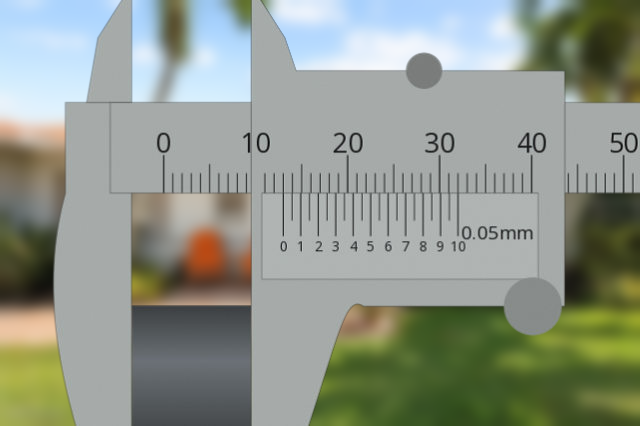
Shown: 13.0
